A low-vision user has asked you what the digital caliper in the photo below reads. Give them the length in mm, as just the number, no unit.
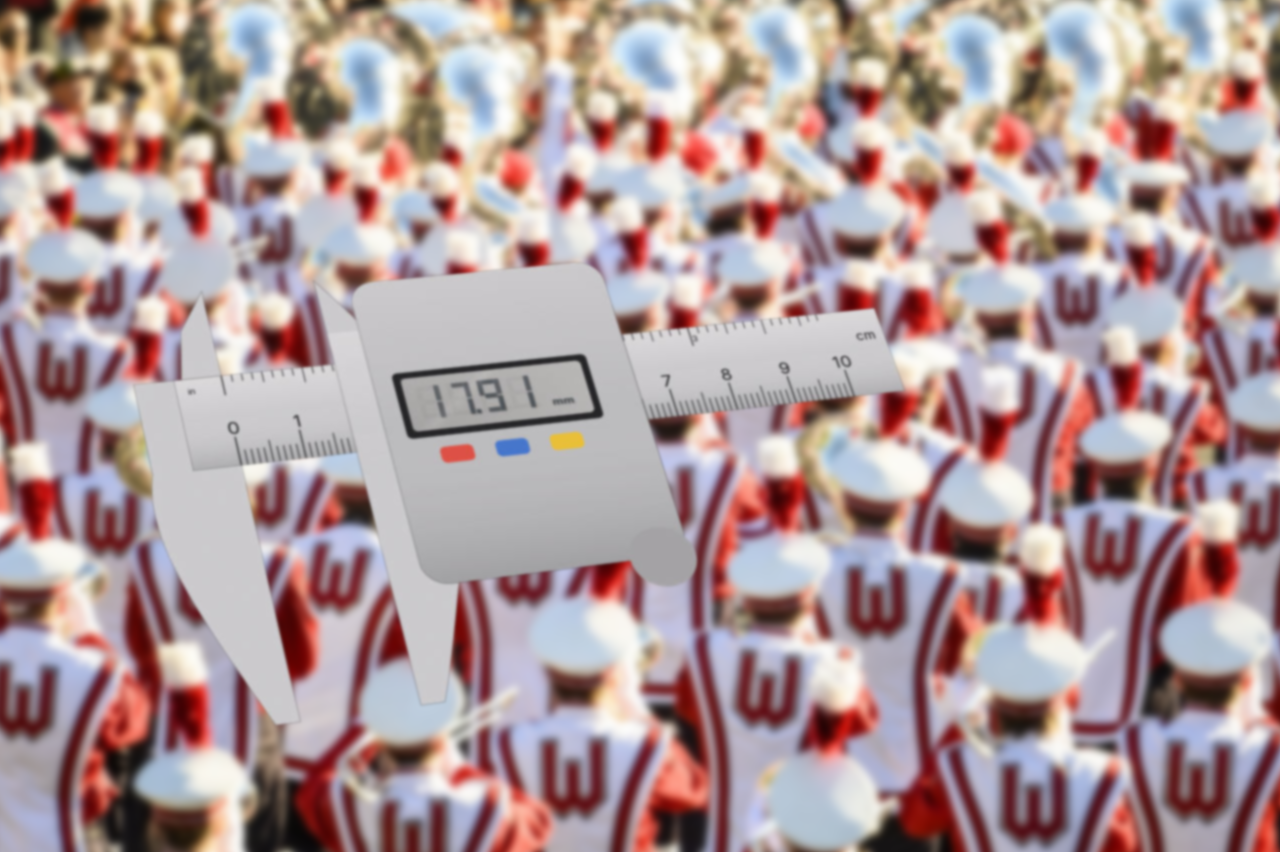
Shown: 17.91
